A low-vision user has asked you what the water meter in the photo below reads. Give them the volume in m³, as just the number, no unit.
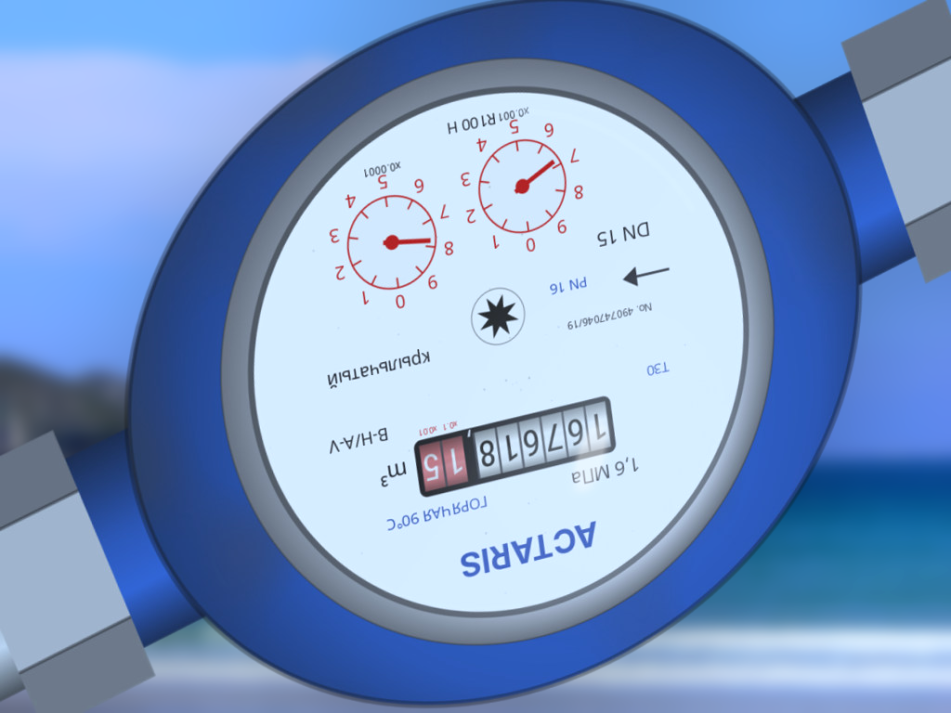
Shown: 167618.1567
